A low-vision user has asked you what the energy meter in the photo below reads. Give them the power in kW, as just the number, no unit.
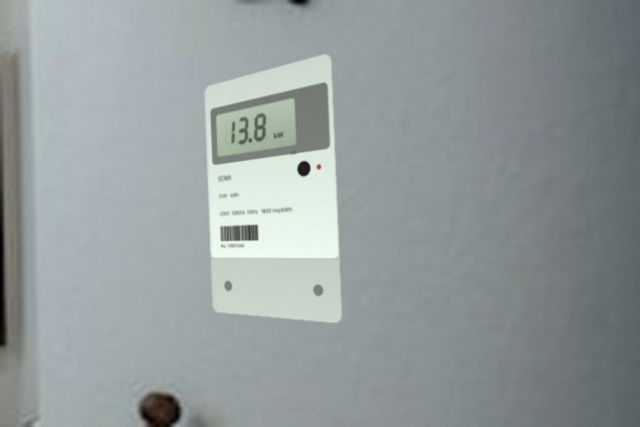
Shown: 13.8
